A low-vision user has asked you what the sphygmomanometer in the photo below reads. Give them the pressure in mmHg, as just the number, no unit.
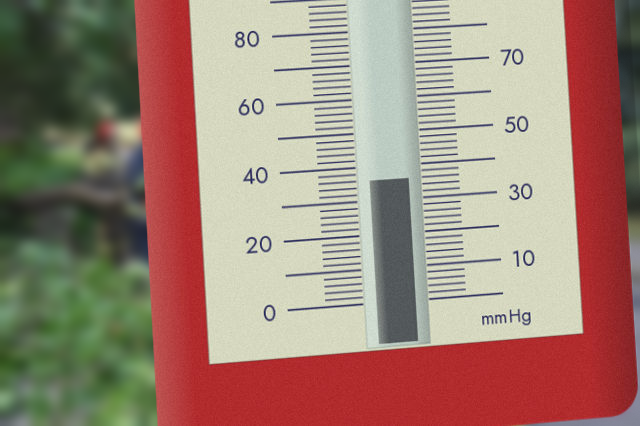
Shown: 36
